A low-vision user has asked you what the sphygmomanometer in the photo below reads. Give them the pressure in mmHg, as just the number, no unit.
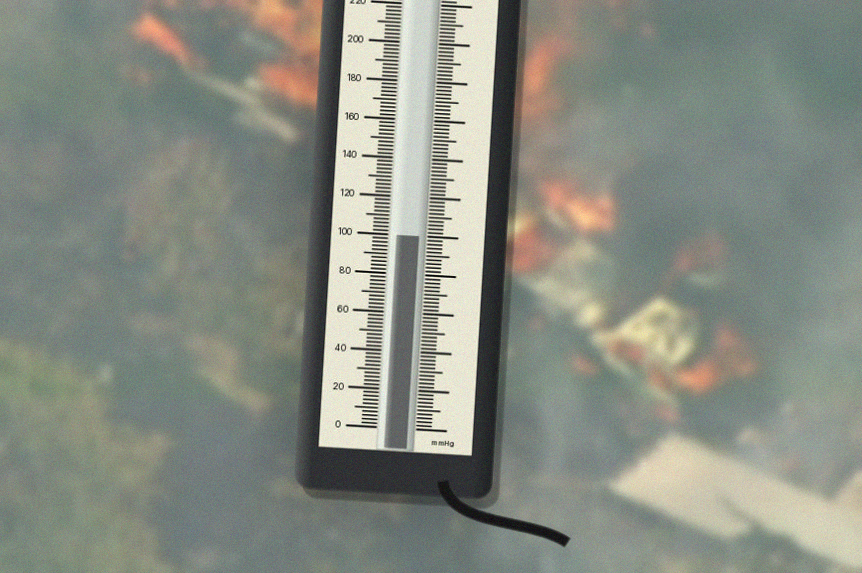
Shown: 100
